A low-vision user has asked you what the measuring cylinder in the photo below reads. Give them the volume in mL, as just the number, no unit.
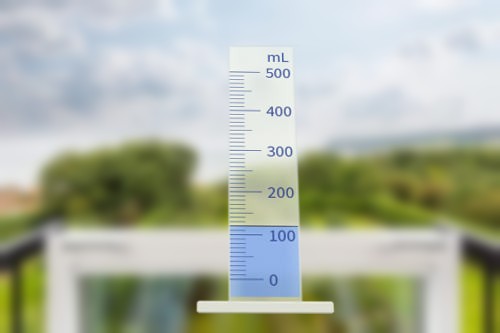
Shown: 120
